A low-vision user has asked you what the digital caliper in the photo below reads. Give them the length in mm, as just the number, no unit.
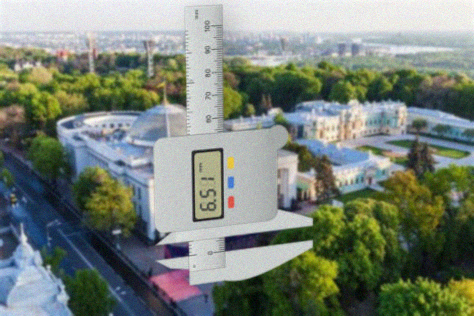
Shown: 6.51
